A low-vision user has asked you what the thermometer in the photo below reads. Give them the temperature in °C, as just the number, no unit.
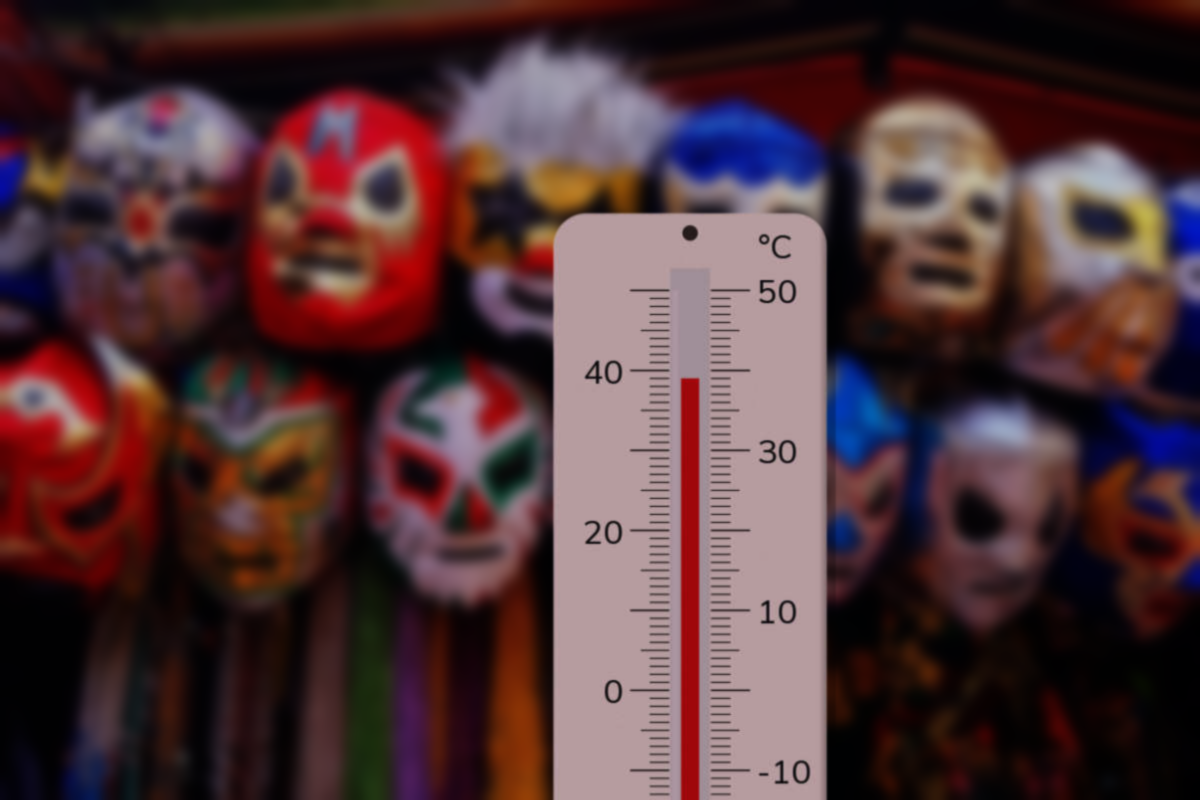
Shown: 39
